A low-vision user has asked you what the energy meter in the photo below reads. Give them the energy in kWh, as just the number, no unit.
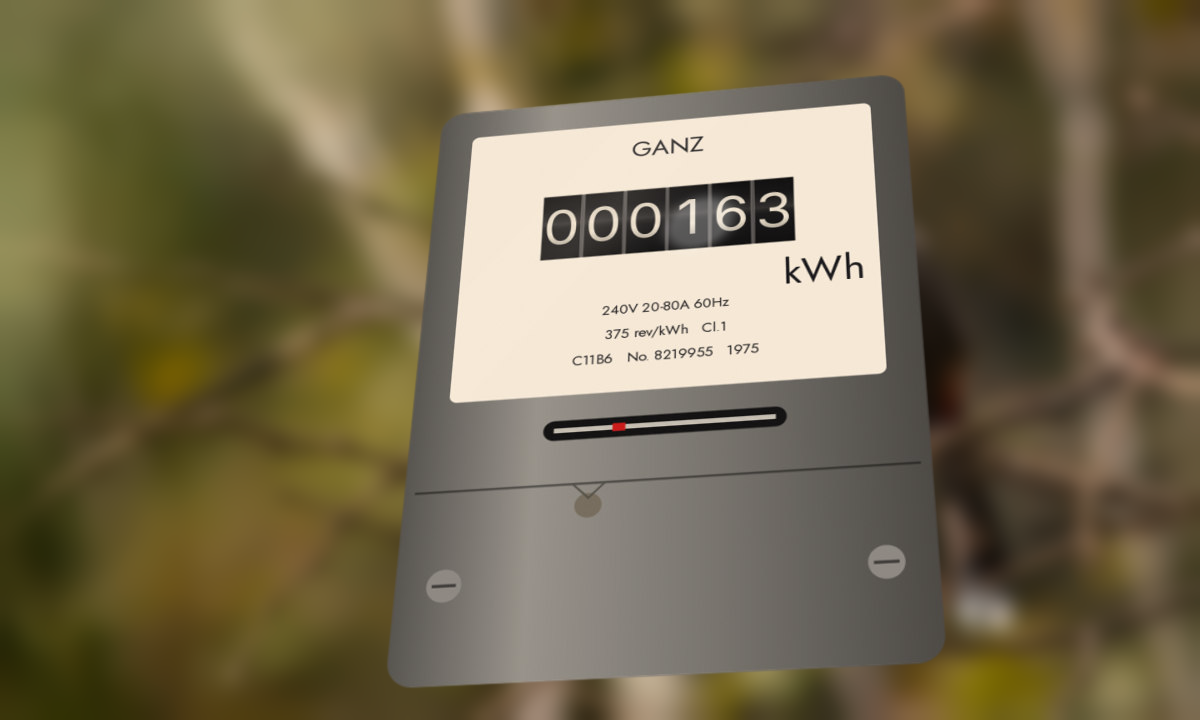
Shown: 163
